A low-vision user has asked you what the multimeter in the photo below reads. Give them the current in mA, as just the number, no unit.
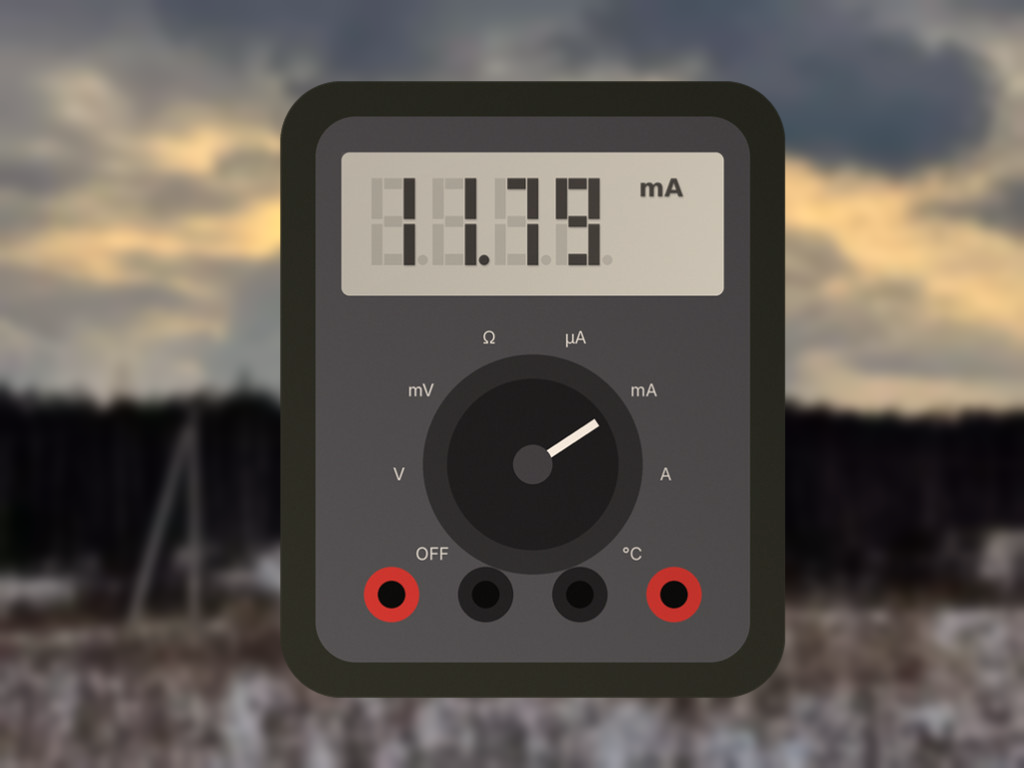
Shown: 11.79
